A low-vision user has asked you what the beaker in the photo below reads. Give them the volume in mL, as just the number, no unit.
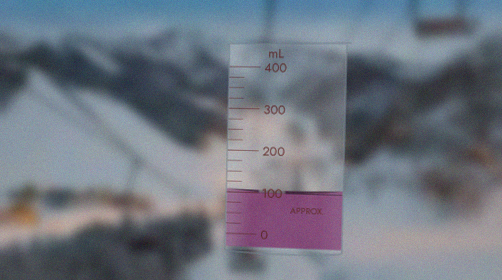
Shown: 100
